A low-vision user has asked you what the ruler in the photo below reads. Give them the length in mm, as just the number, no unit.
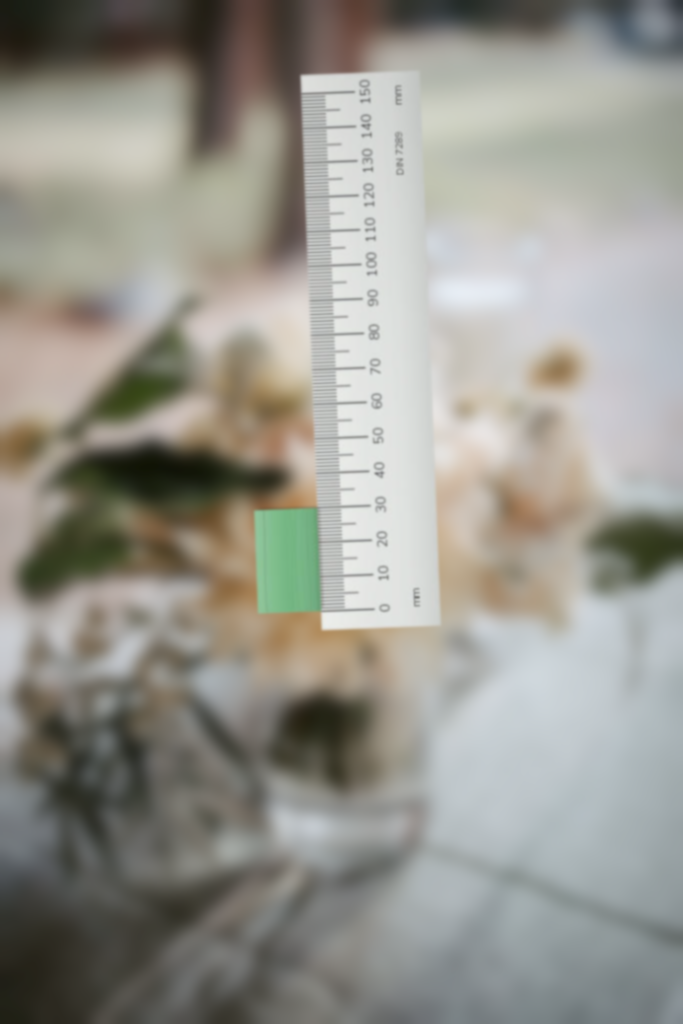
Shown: 30
